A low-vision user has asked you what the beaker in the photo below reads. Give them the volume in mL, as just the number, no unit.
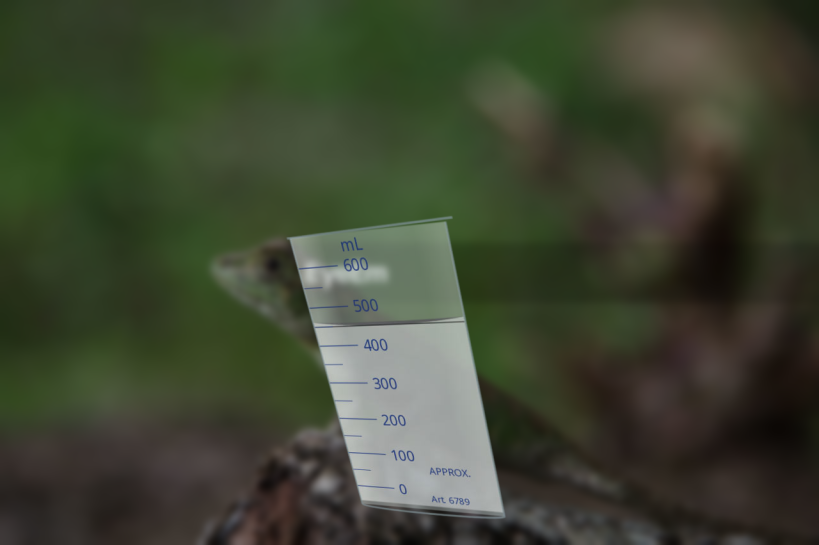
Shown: 450
